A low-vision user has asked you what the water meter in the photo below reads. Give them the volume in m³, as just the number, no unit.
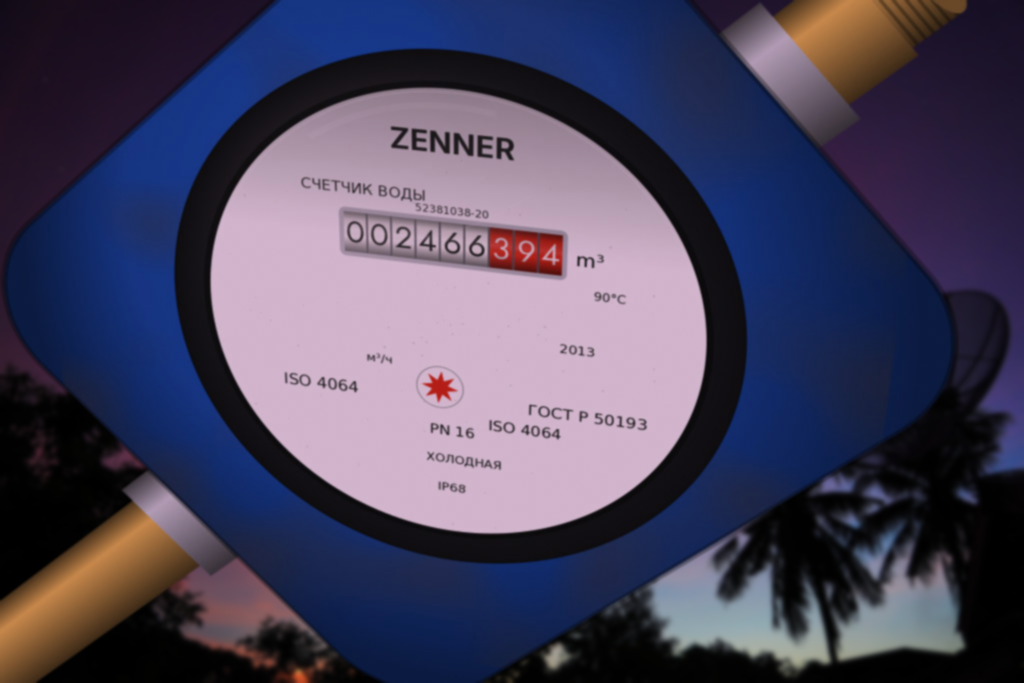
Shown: 2466.394
